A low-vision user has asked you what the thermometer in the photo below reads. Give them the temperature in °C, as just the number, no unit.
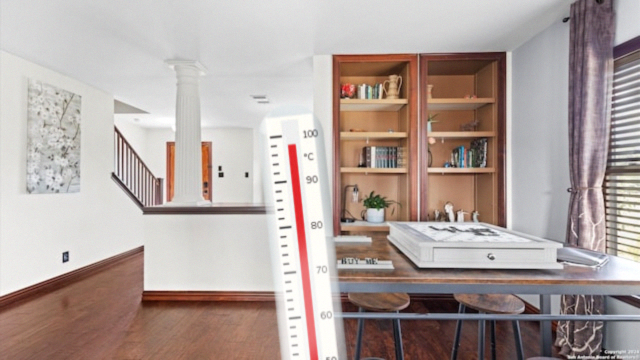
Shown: 98
